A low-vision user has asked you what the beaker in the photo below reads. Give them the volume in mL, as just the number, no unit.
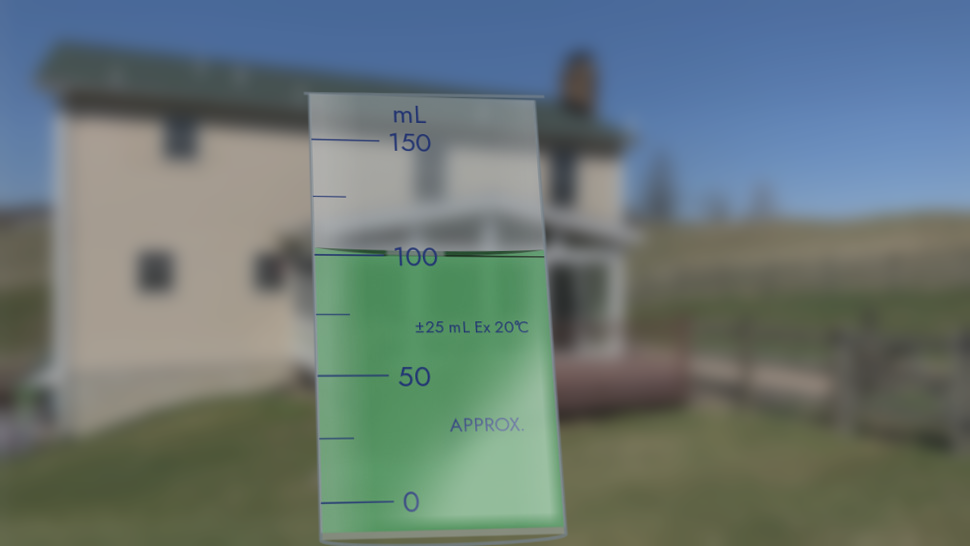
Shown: 100
